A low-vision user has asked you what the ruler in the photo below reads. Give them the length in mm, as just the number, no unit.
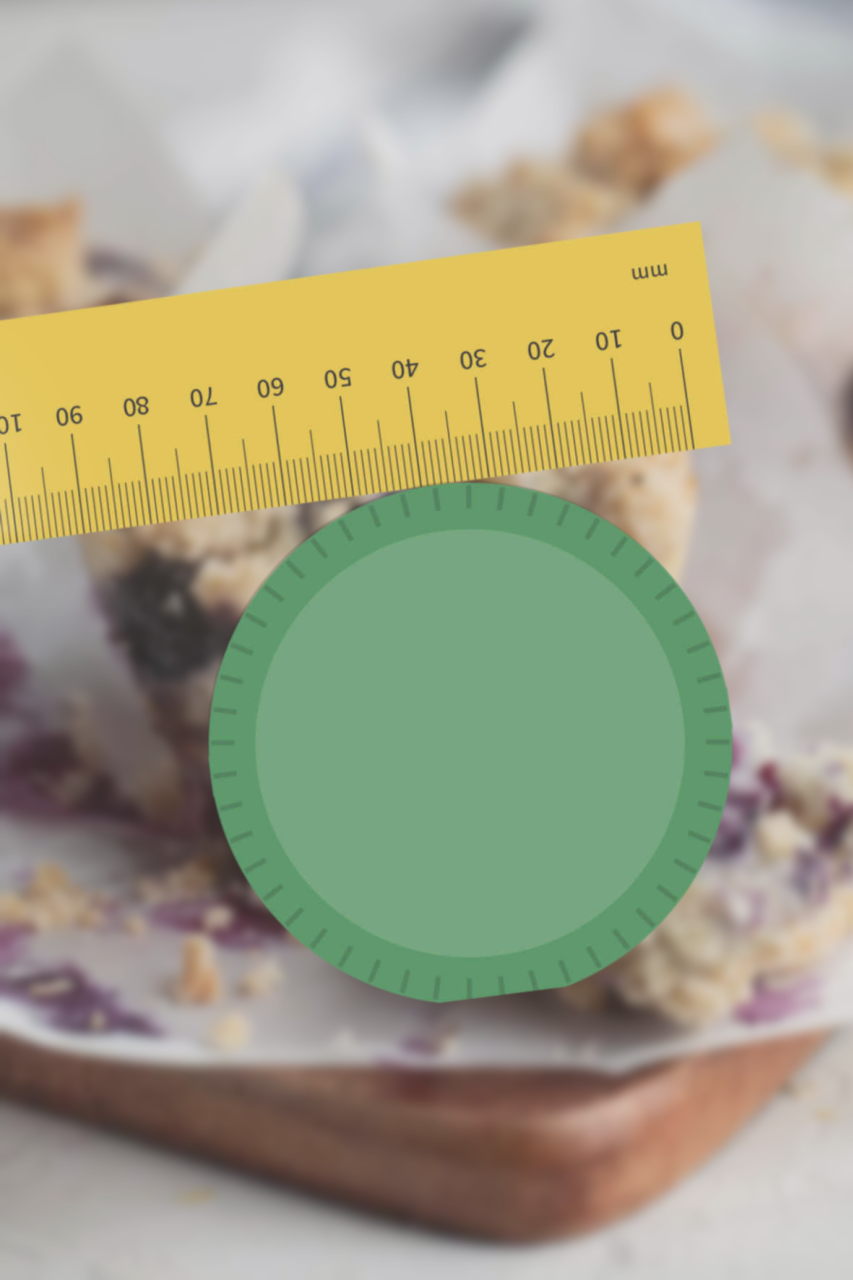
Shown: 76
